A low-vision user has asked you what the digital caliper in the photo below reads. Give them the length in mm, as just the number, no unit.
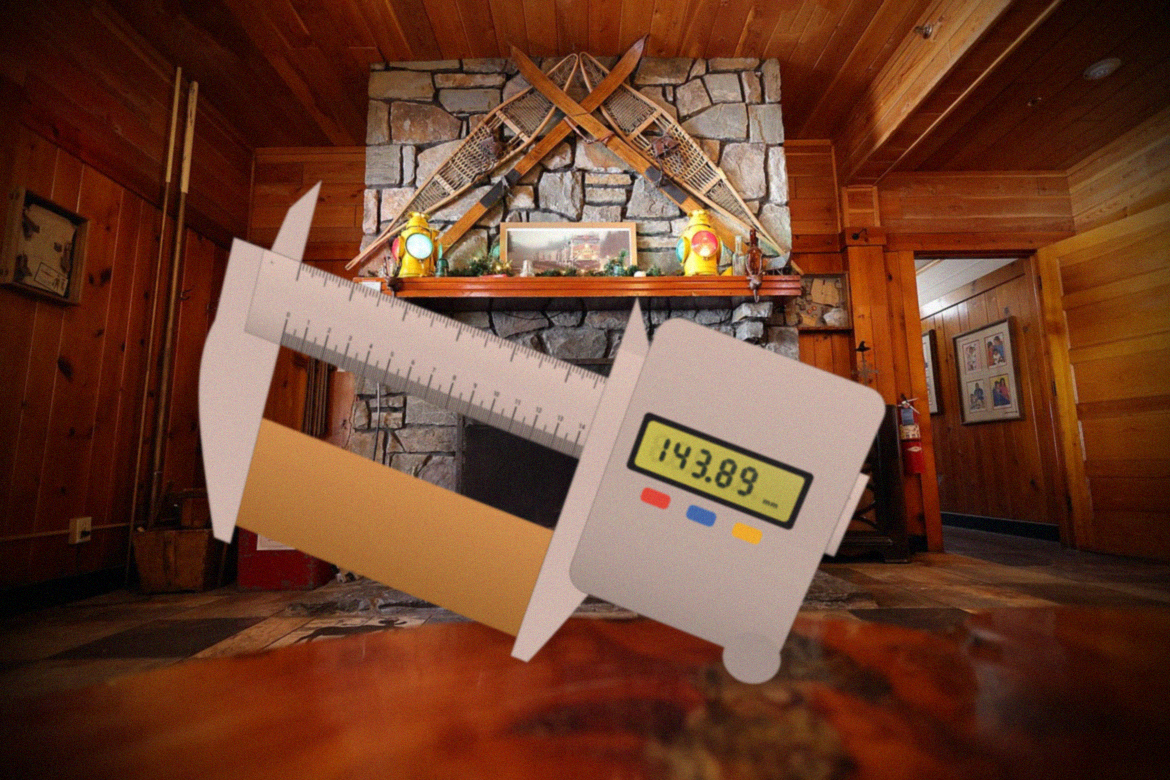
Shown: 143.89
